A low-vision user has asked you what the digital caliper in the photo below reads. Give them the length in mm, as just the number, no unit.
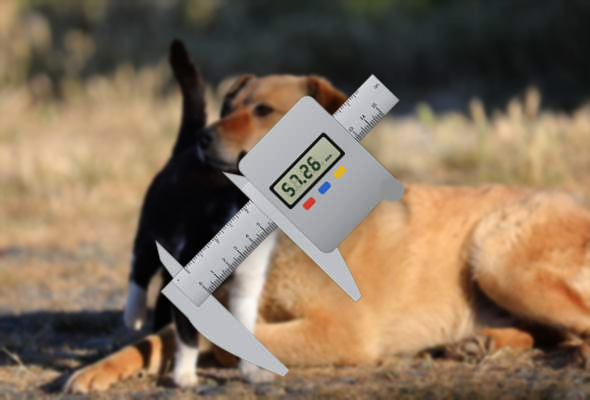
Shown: 57.26
